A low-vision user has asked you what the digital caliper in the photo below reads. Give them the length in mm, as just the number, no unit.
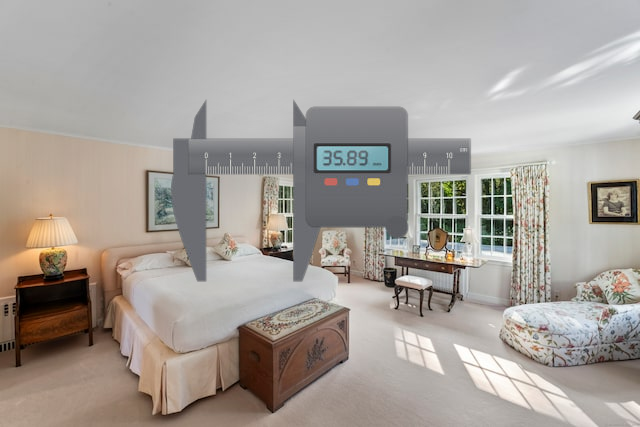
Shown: 35.89
